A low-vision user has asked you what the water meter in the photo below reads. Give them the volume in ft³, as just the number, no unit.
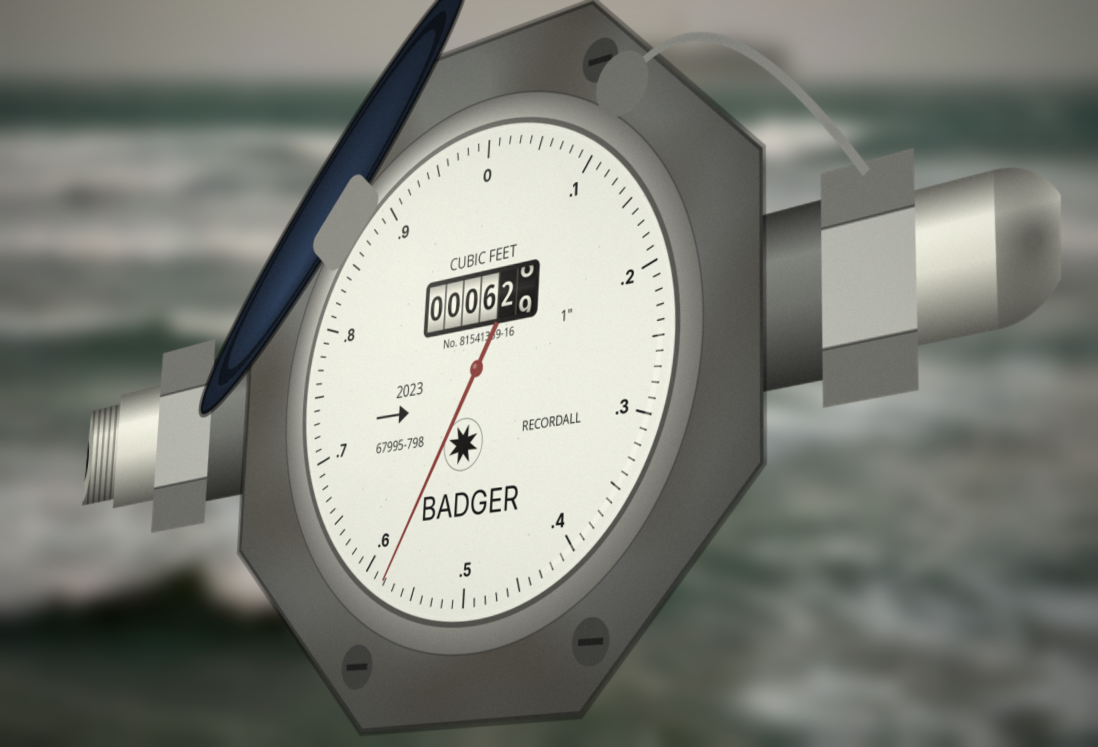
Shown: 628.58
